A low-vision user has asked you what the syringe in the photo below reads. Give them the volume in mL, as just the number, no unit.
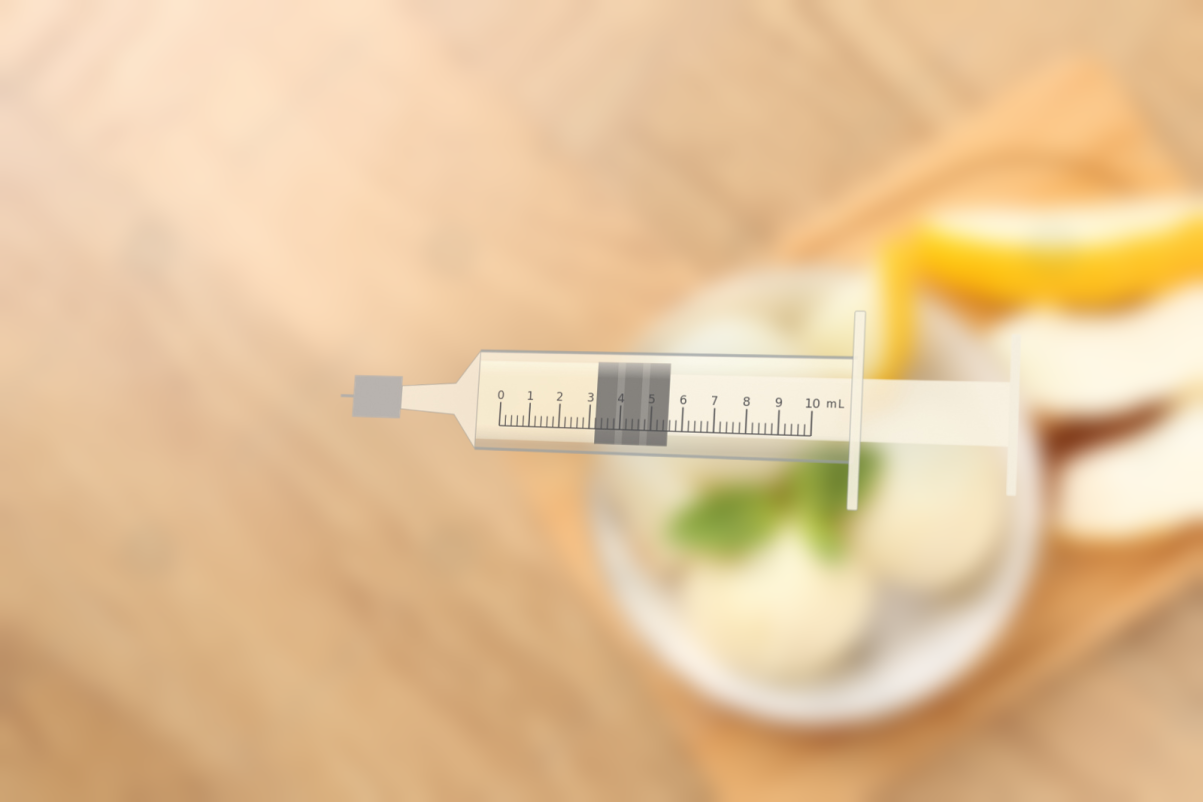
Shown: 3.2
